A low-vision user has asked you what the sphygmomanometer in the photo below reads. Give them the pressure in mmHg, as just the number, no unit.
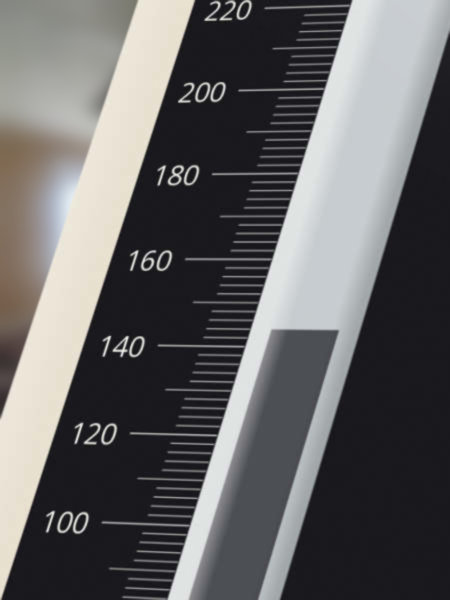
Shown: 144
